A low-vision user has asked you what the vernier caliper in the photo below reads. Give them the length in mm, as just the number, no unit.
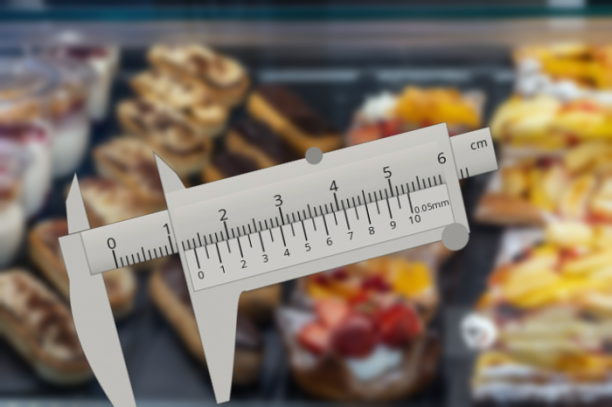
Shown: 13.8
